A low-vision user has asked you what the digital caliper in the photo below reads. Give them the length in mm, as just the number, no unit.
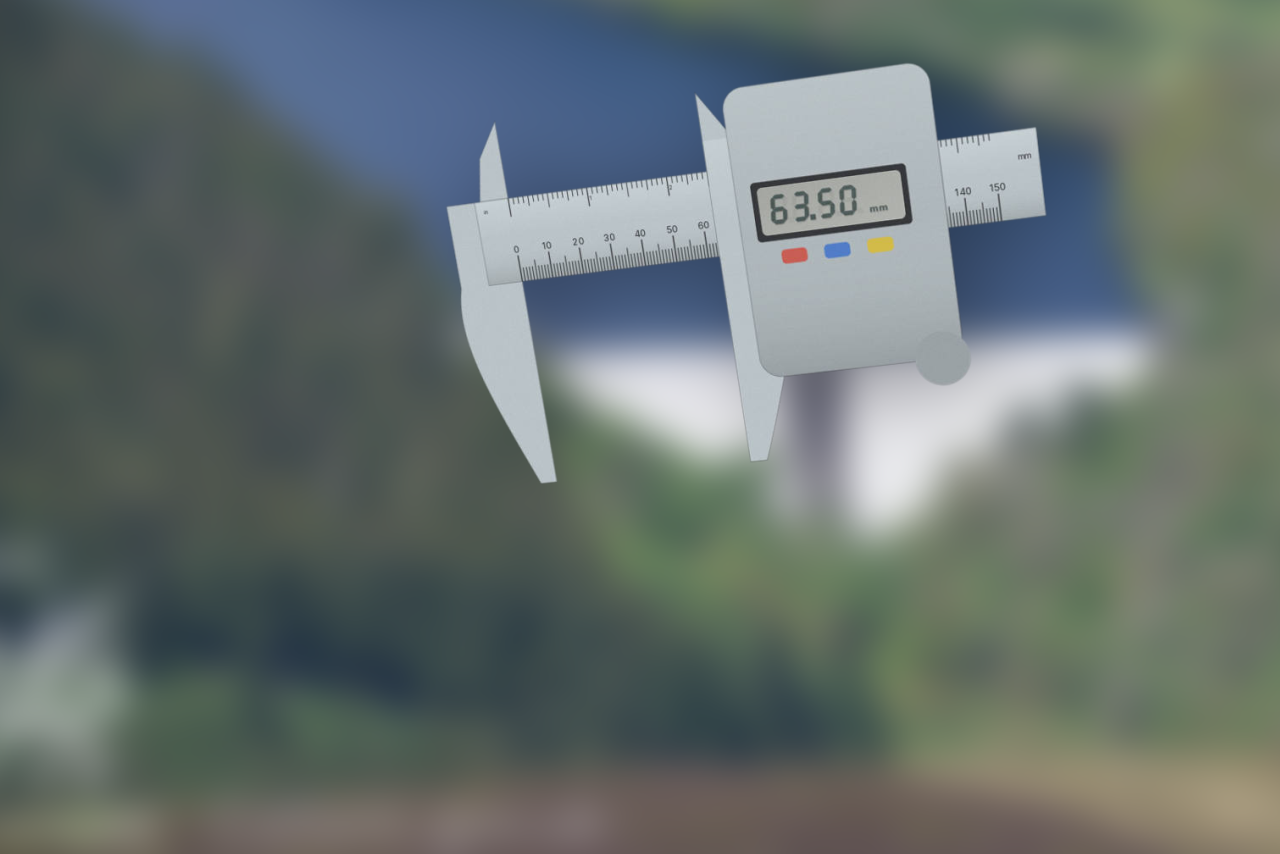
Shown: 63.50
